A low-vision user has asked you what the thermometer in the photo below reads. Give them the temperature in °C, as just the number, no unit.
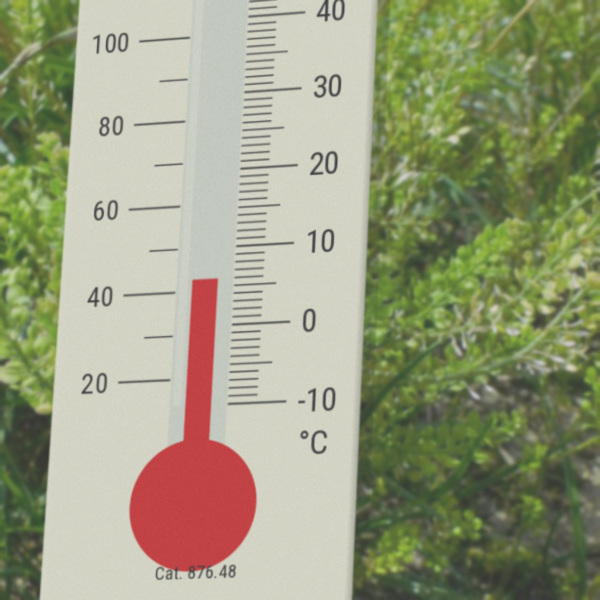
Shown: 6
